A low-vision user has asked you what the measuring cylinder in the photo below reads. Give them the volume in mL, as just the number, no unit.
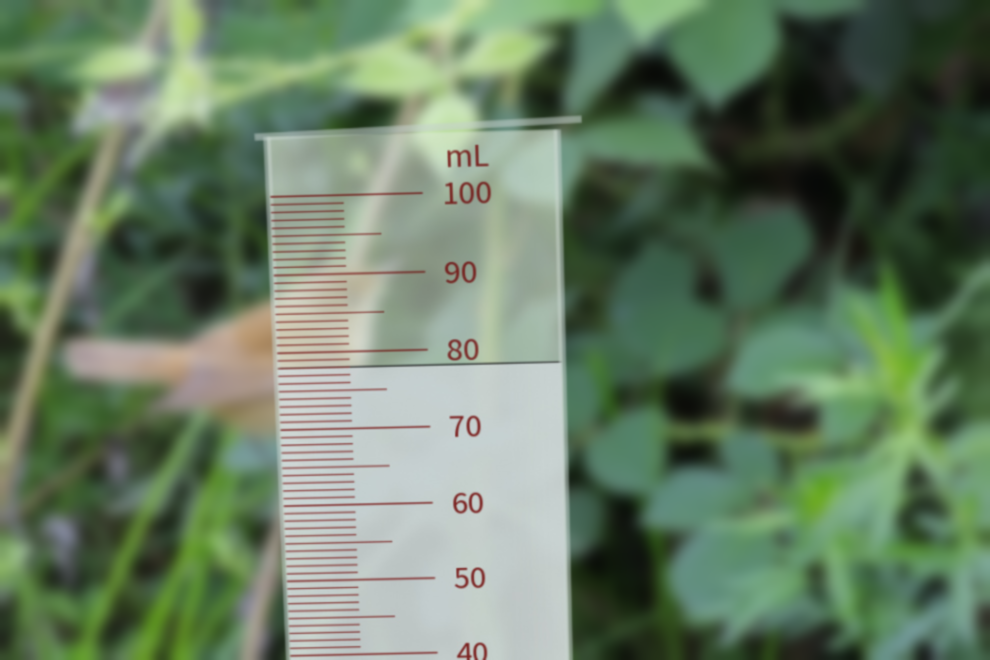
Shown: 78
